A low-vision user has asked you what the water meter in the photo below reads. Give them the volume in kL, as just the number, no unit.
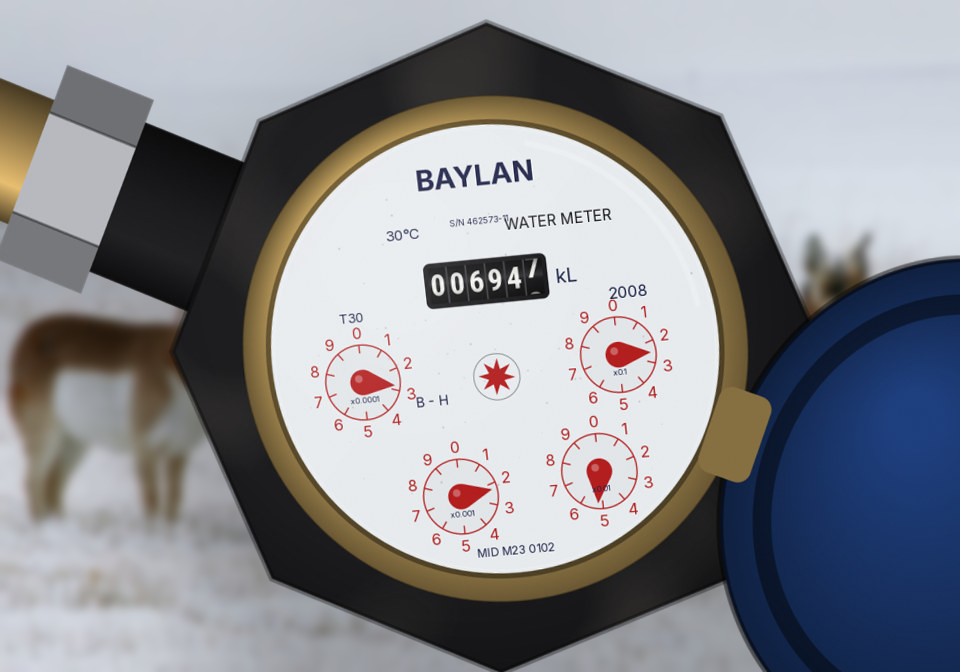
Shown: 6947.2522
